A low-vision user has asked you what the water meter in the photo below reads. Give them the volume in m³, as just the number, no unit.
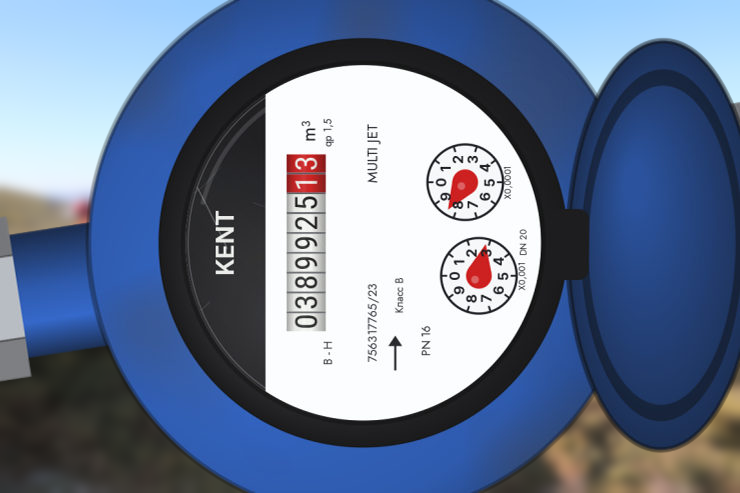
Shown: 389925.1328
